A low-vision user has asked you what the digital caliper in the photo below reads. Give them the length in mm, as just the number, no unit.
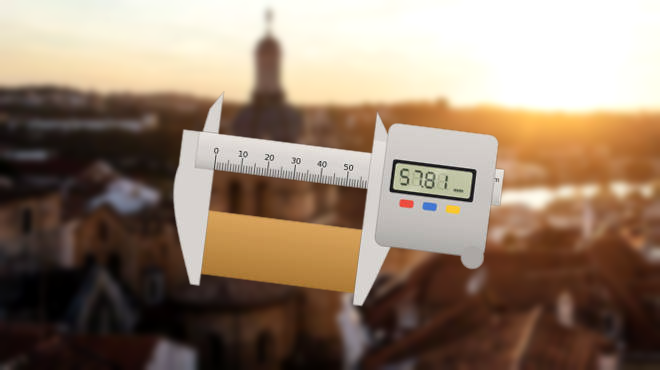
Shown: 57.81
